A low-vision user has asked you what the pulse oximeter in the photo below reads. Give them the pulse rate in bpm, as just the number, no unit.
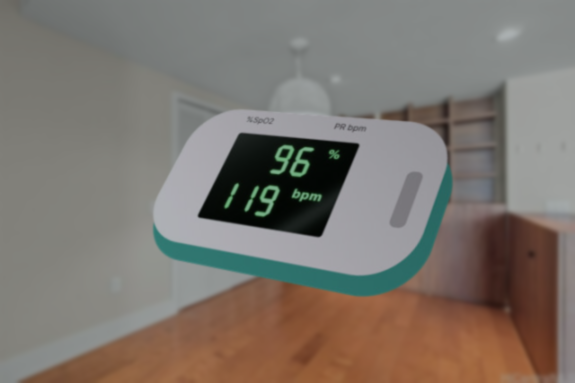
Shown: 119
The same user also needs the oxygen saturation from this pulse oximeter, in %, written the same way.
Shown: 96
